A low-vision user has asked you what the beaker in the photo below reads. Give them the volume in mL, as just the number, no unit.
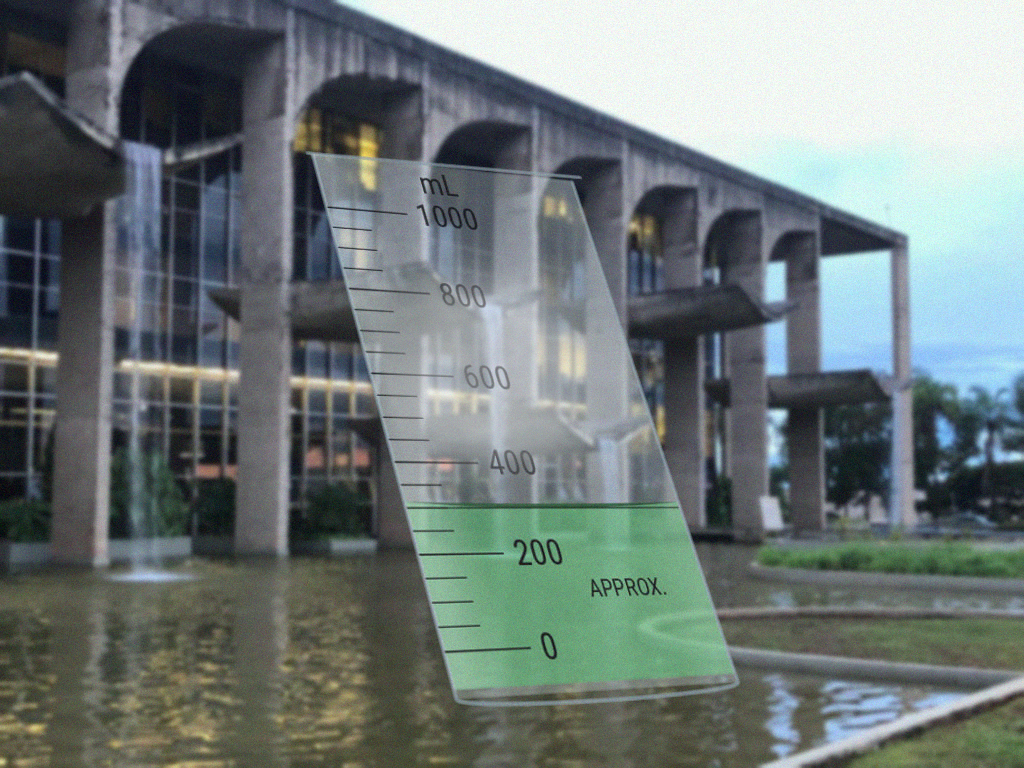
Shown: 300
